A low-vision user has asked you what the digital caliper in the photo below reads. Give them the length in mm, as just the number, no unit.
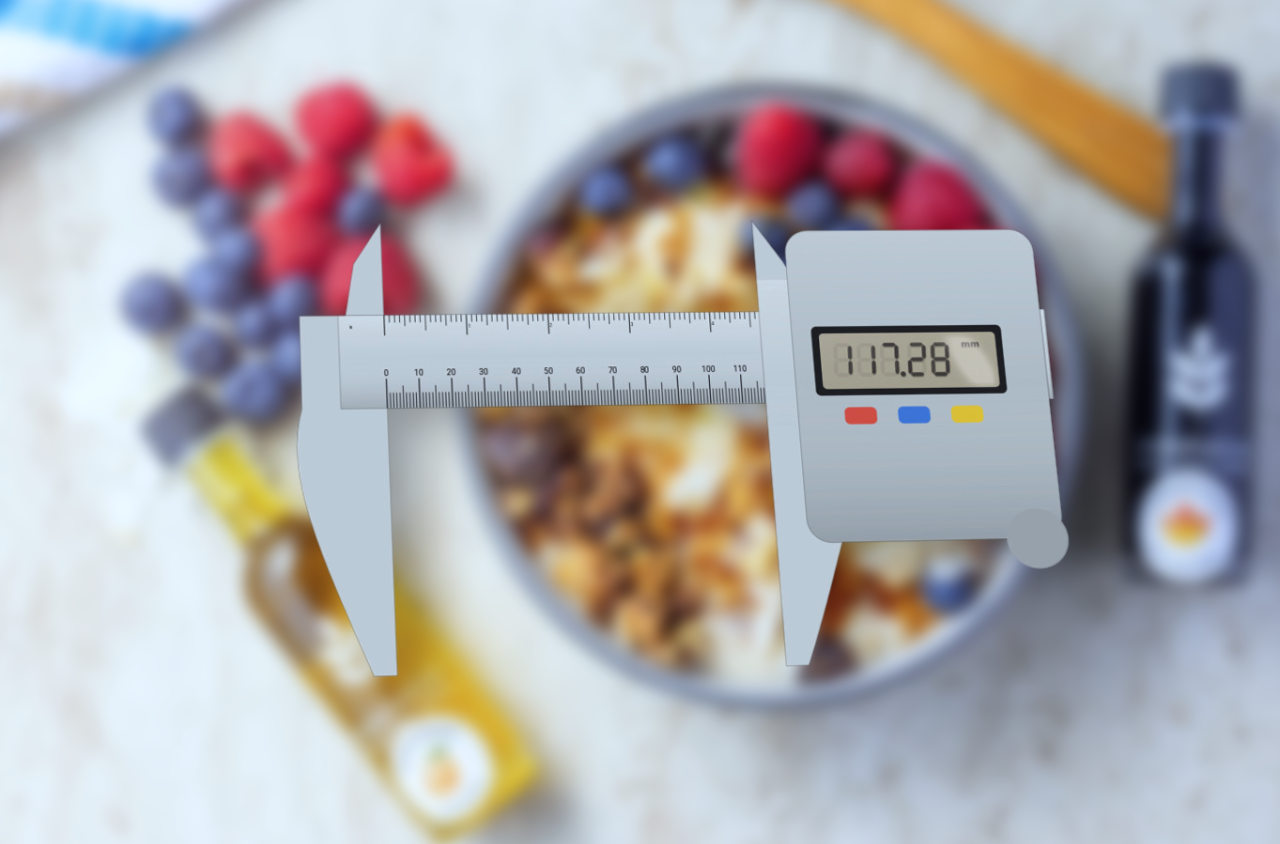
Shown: 117.28
